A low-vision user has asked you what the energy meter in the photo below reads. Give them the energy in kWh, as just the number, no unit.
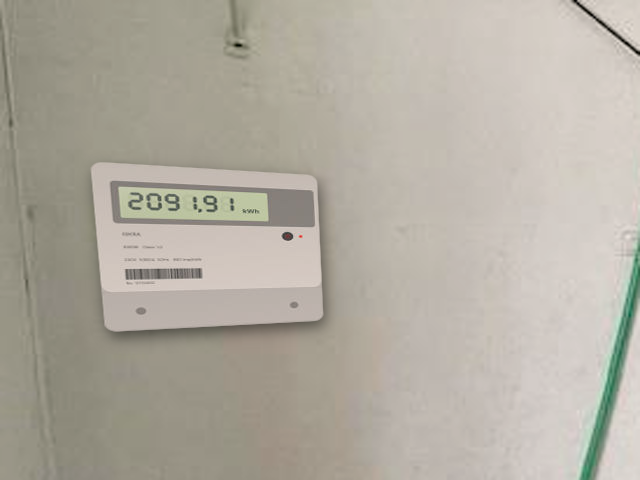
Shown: 2091.91
